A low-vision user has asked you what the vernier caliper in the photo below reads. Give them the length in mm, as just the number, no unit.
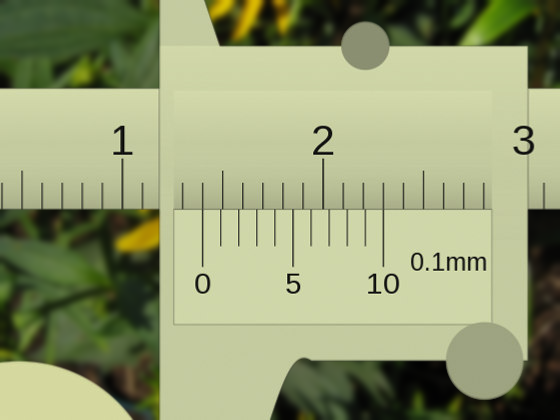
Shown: 14.0
